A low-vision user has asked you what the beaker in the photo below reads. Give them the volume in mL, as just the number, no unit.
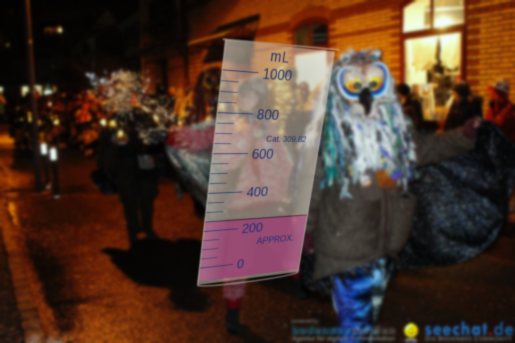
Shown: 250
